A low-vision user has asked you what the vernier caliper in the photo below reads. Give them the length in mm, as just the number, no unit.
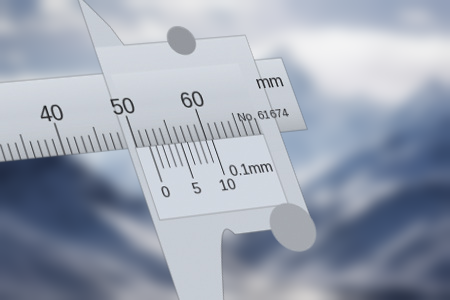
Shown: 51.8
